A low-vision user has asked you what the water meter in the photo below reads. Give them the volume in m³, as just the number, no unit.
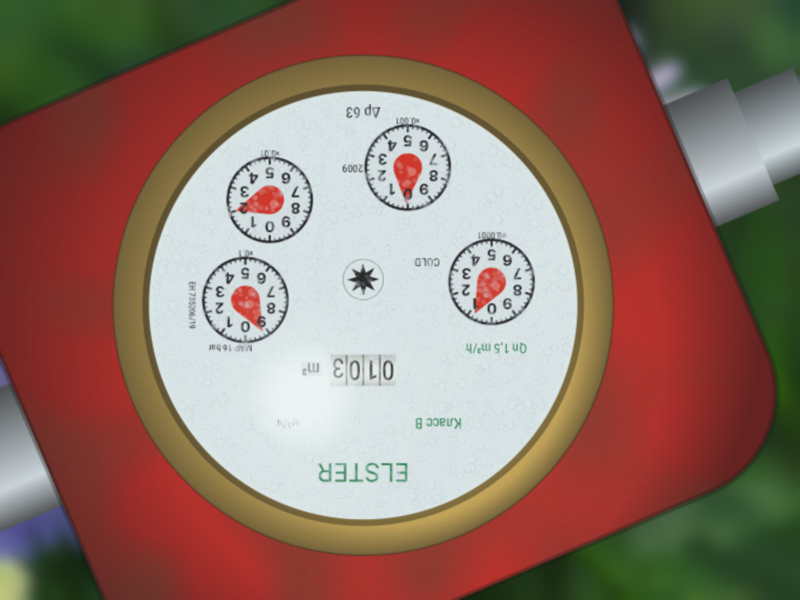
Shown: 102.9200
